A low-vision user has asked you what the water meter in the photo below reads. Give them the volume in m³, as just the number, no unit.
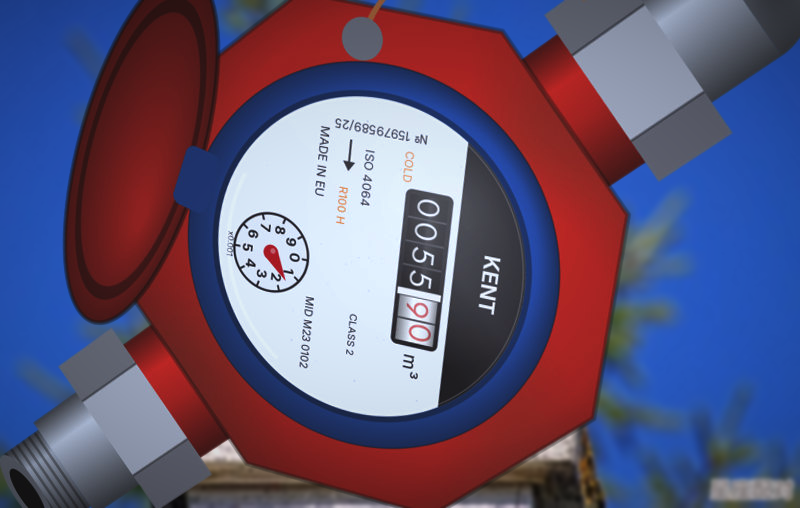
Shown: 55.901
